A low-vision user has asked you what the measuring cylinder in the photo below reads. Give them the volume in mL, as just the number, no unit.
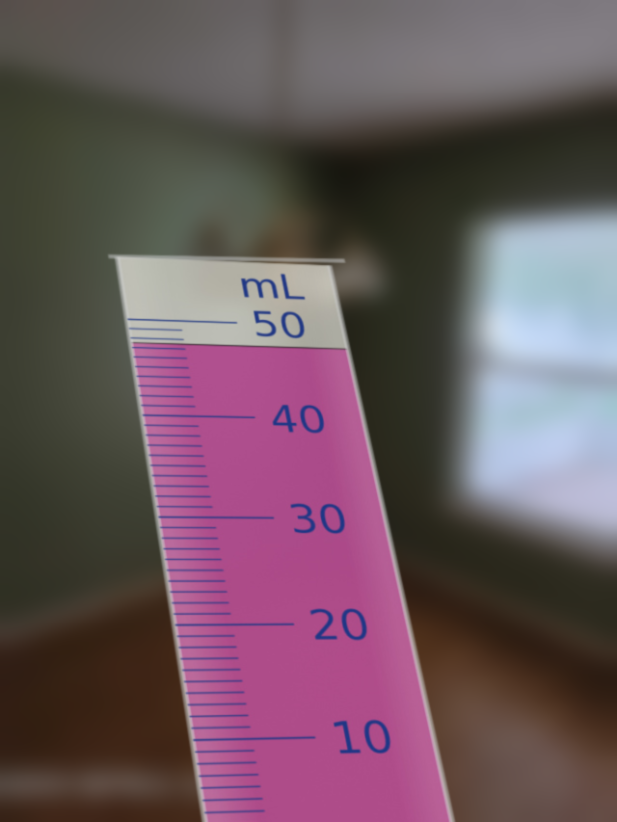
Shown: 47.5
